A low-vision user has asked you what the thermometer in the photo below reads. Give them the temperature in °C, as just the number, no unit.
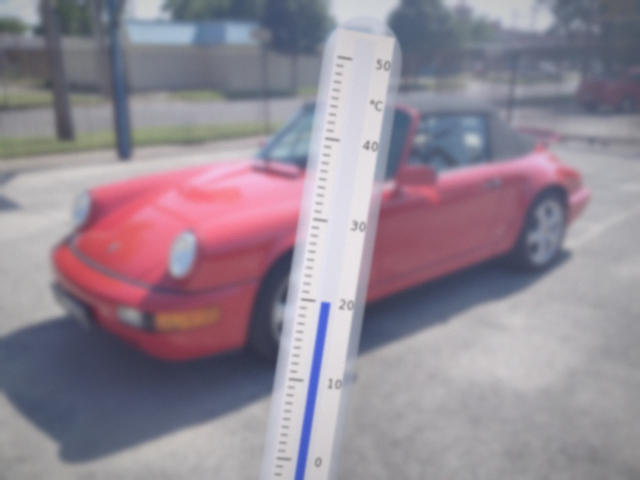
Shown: 20
